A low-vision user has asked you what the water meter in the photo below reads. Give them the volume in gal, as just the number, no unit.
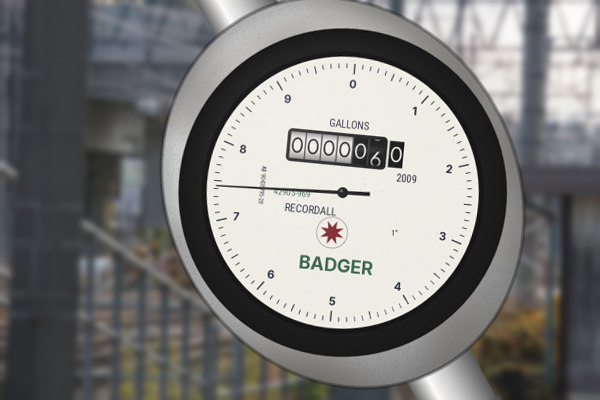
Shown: 57.4
